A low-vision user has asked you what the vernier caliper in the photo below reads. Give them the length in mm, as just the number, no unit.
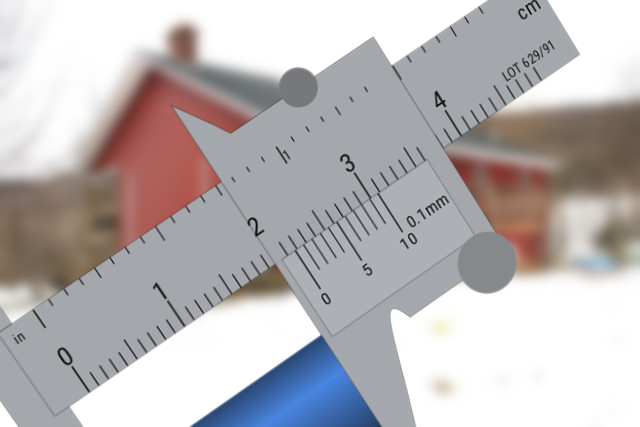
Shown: 21.8
